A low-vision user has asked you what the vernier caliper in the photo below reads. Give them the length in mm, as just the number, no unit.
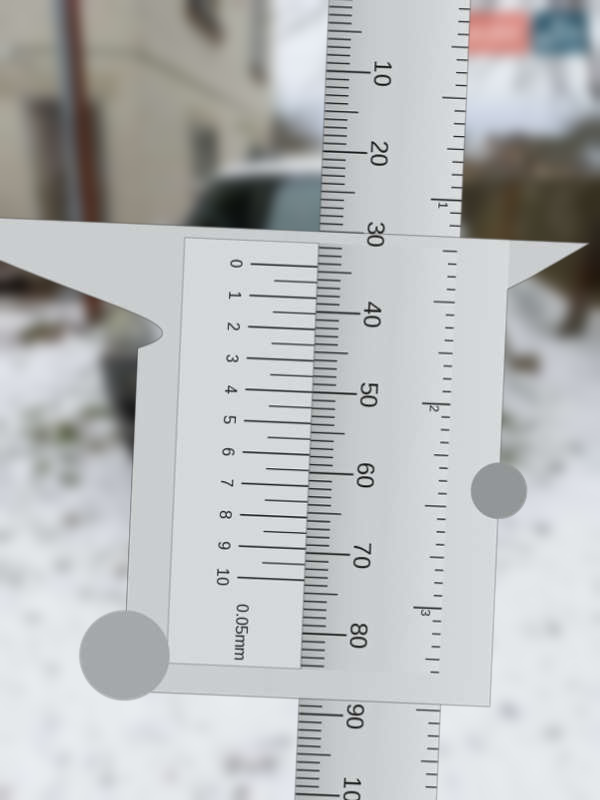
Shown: 34.4
